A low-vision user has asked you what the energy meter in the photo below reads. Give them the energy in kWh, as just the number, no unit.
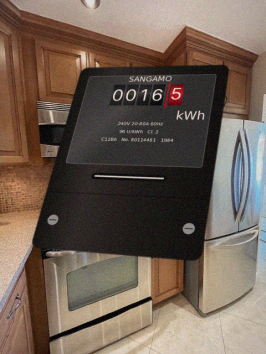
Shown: 16.5
